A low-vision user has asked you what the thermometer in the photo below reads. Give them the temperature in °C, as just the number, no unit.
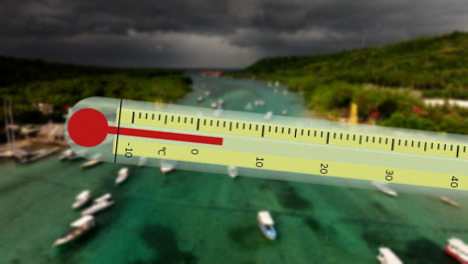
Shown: 4
